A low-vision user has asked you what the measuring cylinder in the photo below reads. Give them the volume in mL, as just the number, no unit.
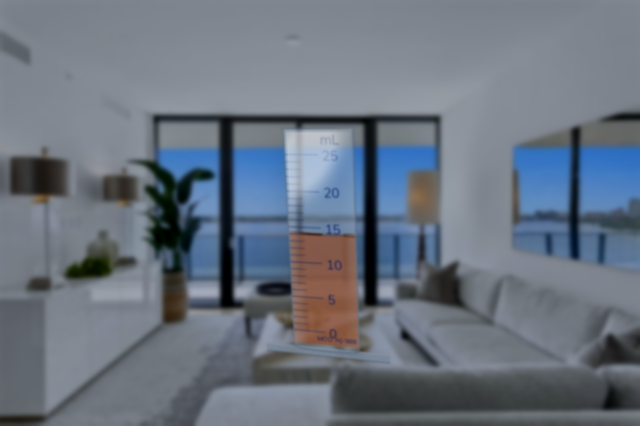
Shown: 14
